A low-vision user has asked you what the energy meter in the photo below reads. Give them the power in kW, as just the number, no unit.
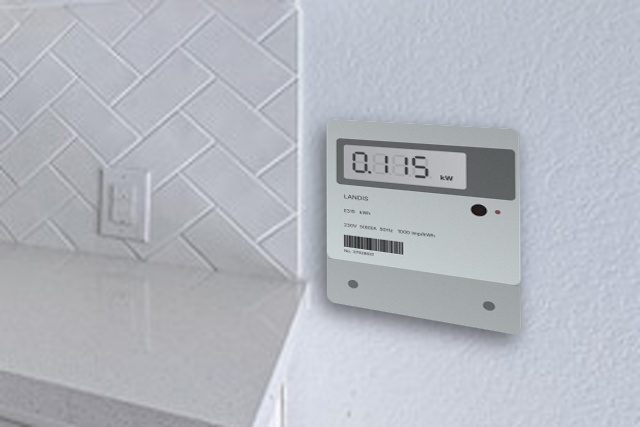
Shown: 0.115
